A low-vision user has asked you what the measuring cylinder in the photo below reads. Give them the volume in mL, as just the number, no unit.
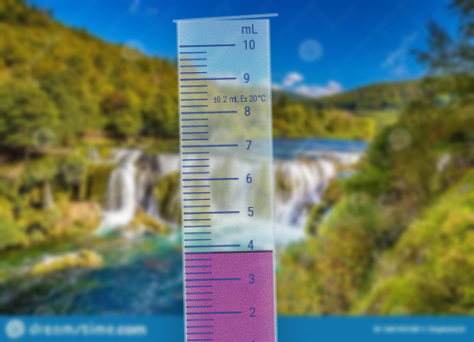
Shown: 3.8
